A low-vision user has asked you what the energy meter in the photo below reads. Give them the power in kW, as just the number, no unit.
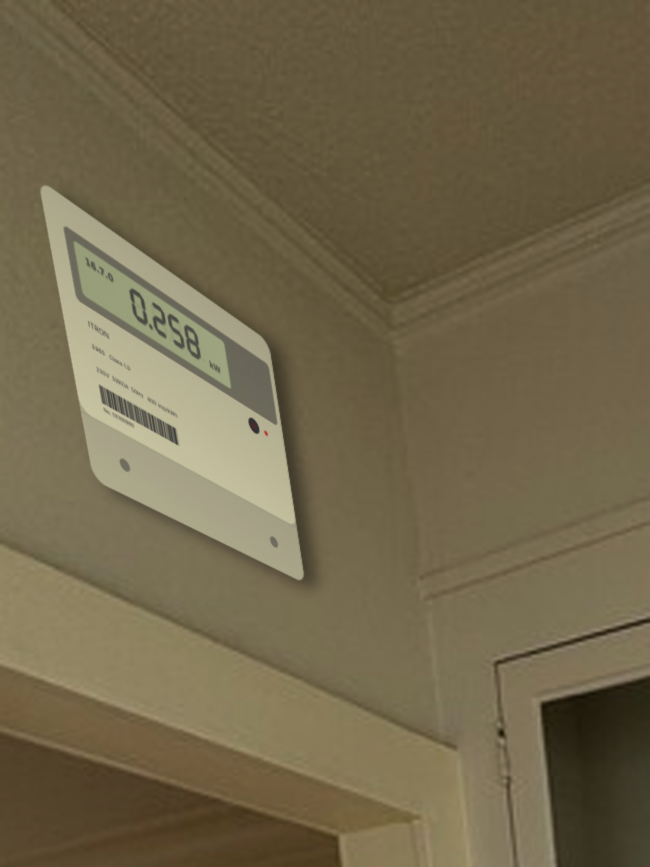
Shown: 0.258
